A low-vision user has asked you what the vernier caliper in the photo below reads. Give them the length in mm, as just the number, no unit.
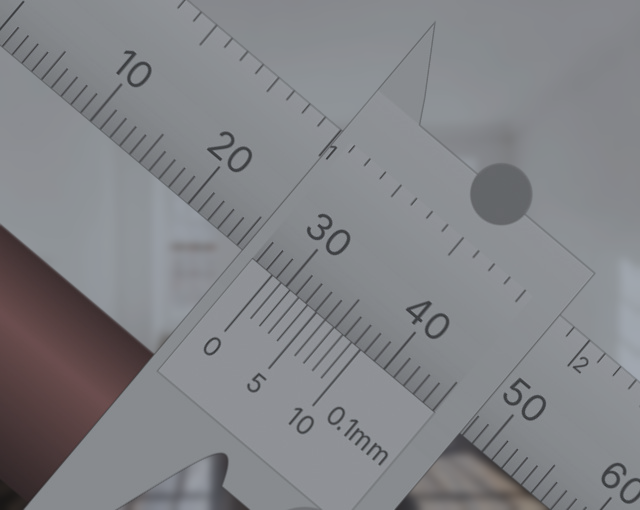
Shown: 28.6
